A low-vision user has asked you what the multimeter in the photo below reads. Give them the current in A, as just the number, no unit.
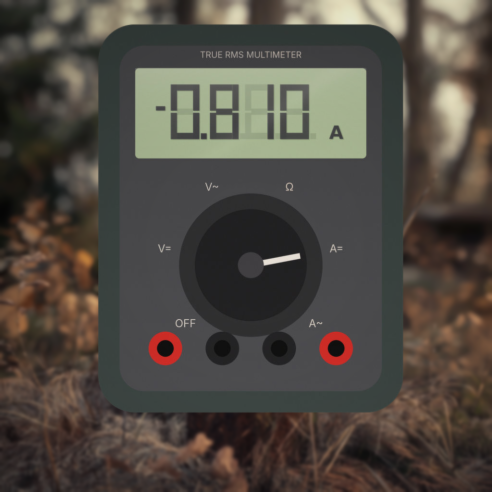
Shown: -0.810
